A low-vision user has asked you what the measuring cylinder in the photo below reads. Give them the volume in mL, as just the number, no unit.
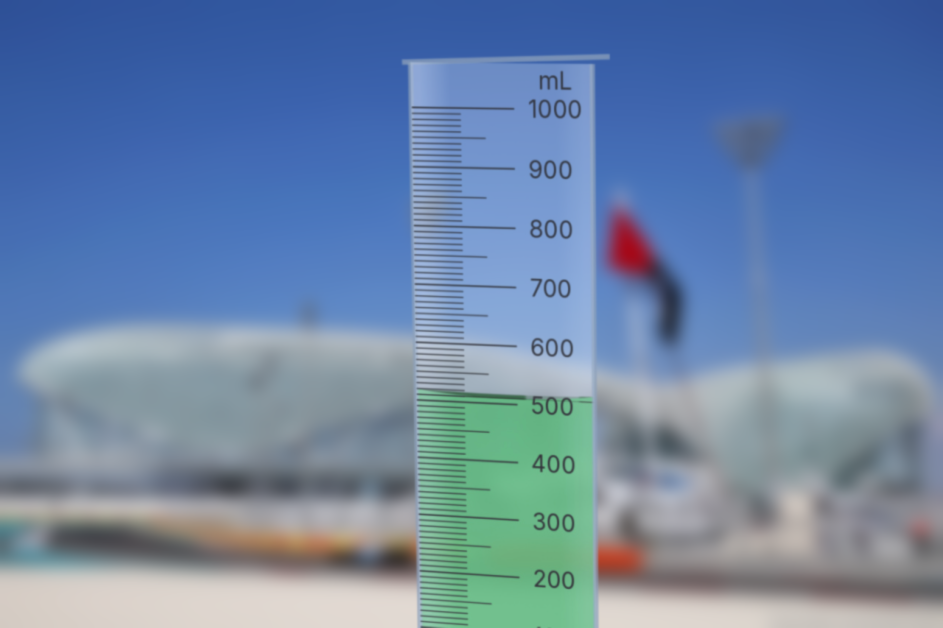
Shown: 510
